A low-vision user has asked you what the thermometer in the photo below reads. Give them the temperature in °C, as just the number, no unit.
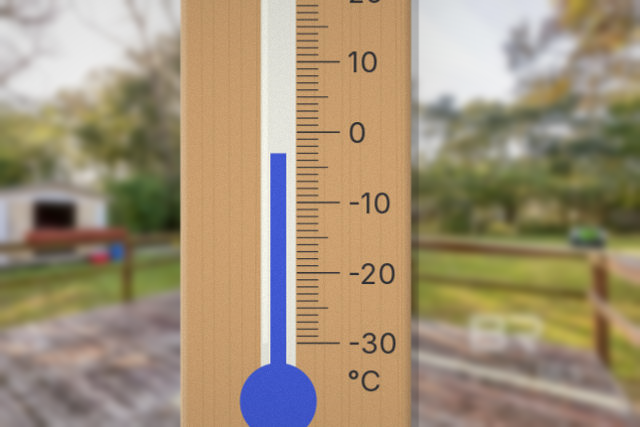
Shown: -3
